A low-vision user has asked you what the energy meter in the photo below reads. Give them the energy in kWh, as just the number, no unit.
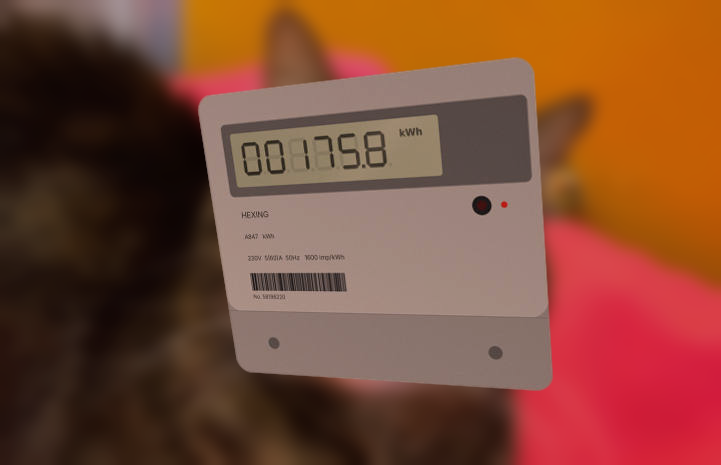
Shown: 175.8
